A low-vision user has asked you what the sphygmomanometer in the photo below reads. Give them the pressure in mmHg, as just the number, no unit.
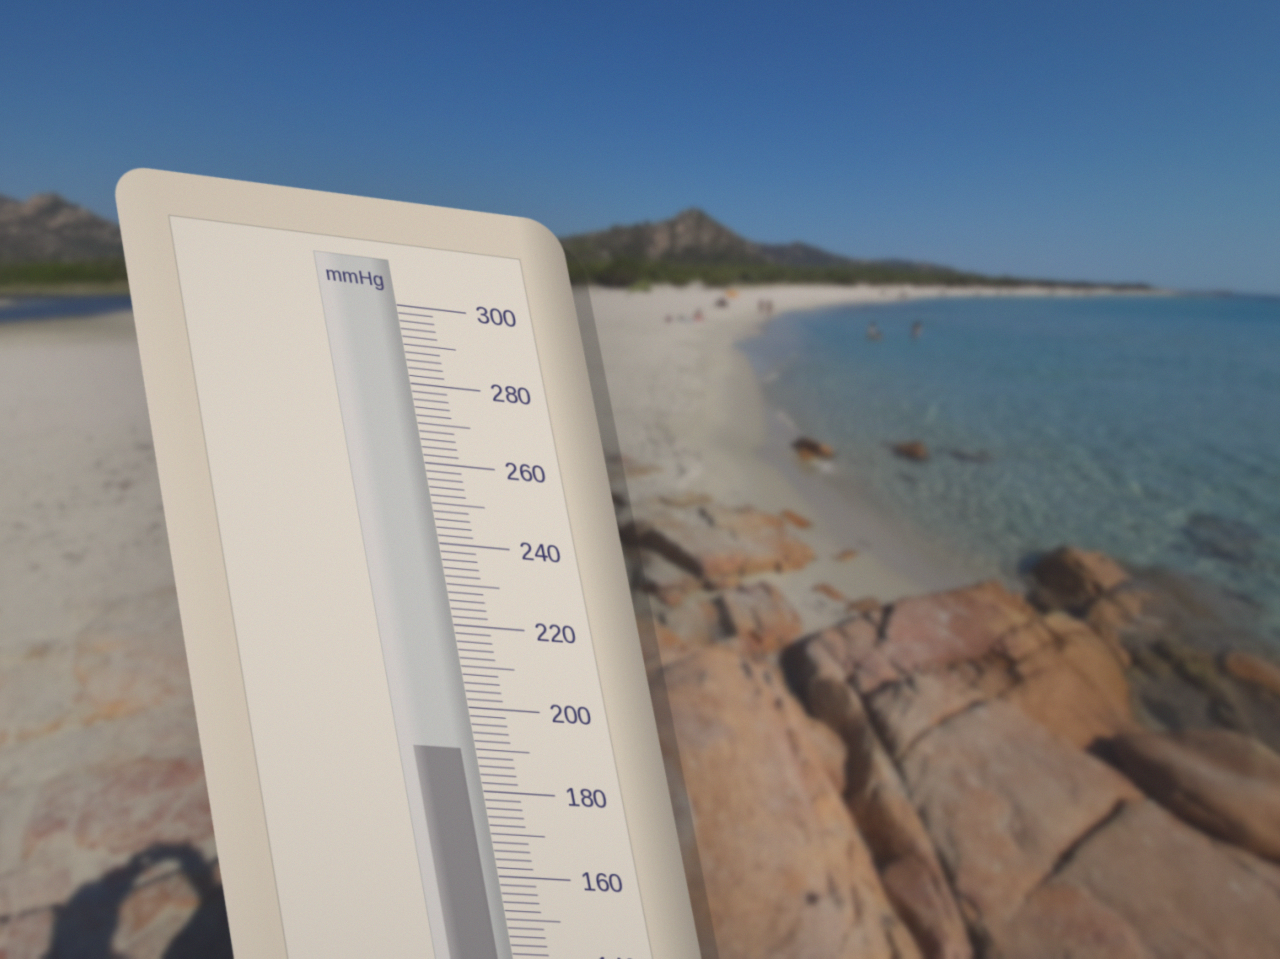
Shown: 190
